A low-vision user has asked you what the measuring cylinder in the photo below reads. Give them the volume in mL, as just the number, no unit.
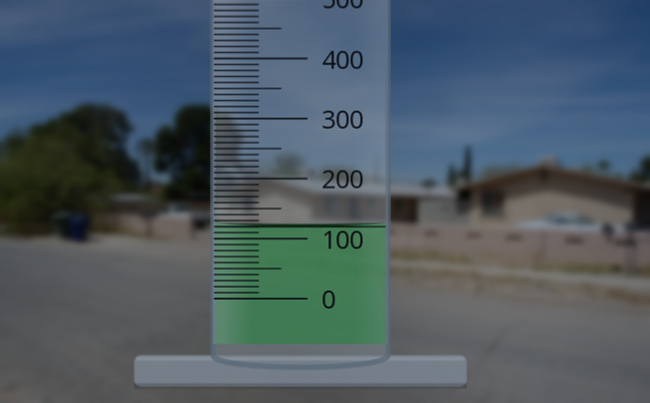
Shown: 120
